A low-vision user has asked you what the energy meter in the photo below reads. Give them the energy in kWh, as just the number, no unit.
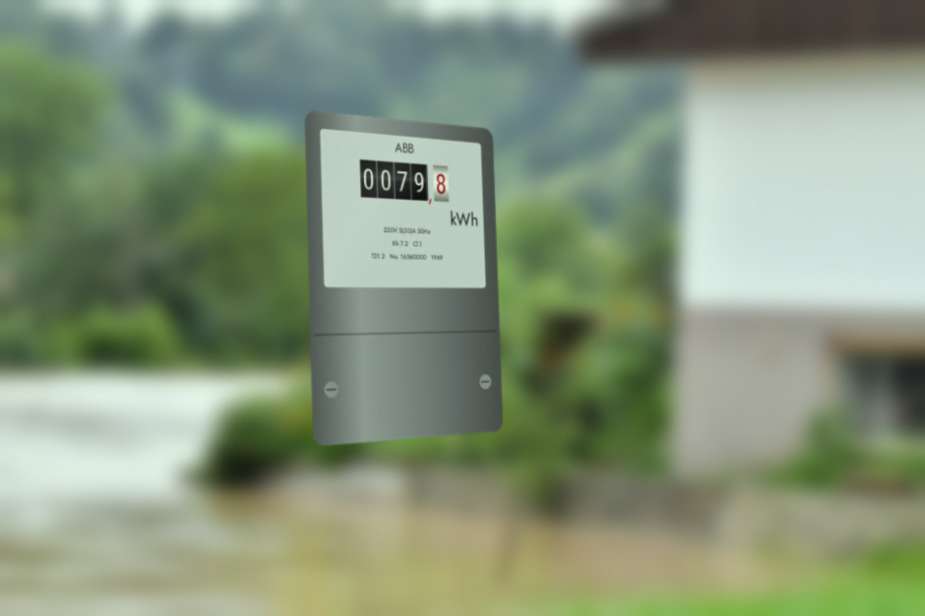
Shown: 79.8
